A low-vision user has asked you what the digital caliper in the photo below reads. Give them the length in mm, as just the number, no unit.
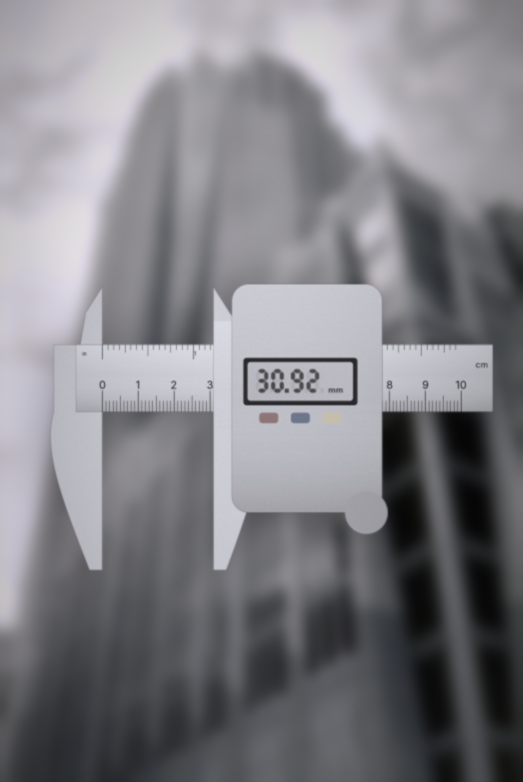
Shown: 30.92
